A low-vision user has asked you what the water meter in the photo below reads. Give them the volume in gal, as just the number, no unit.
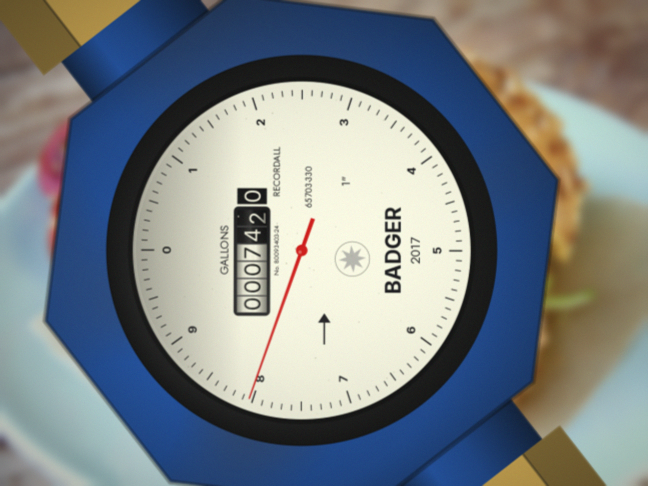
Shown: 7418.0
